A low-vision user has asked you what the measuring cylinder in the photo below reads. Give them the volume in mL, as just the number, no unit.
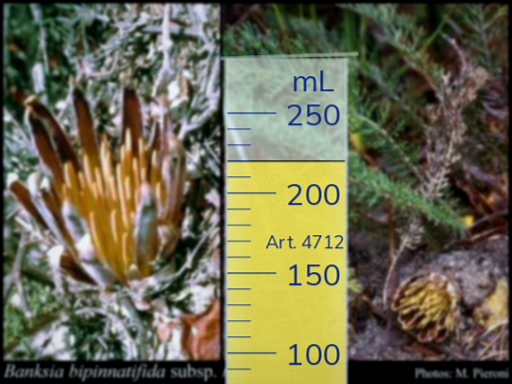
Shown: 220
